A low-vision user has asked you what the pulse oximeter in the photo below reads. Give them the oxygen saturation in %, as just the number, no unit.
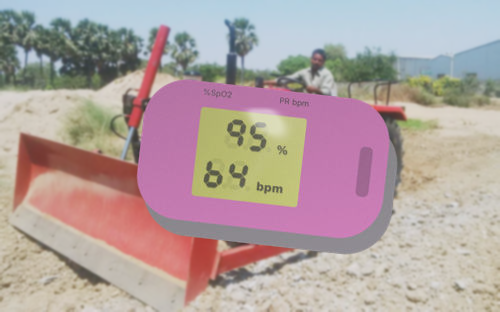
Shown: 95
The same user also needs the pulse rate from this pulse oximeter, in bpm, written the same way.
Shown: 64
